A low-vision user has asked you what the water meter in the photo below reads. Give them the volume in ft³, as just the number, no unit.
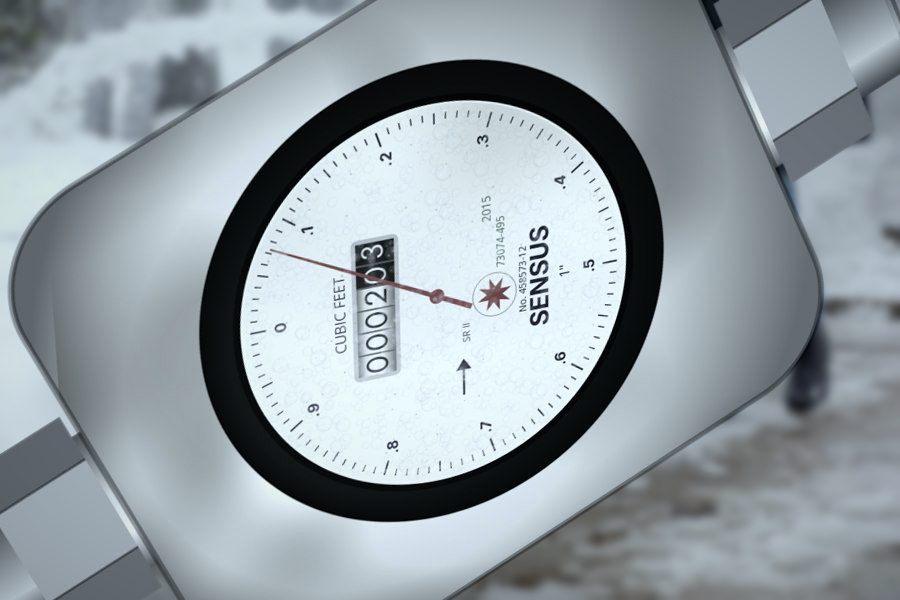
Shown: 203.07
